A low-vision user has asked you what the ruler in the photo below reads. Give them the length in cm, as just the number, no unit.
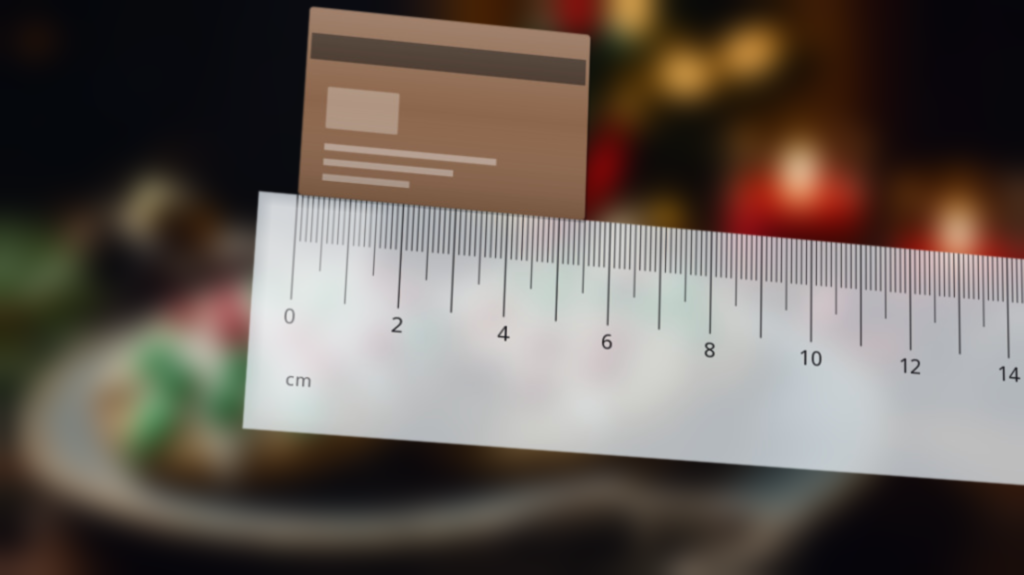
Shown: 5.5
